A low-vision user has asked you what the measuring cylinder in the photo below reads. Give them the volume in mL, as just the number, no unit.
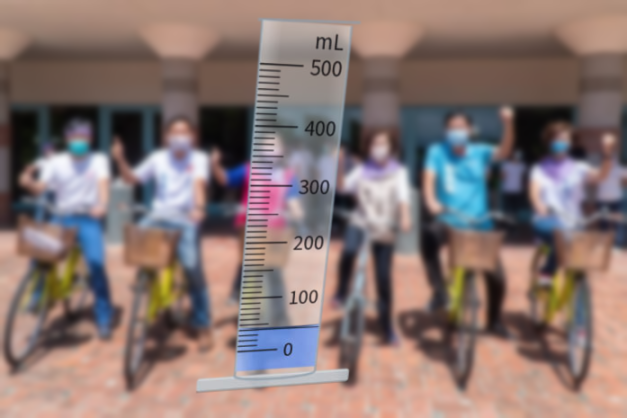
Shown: 40
